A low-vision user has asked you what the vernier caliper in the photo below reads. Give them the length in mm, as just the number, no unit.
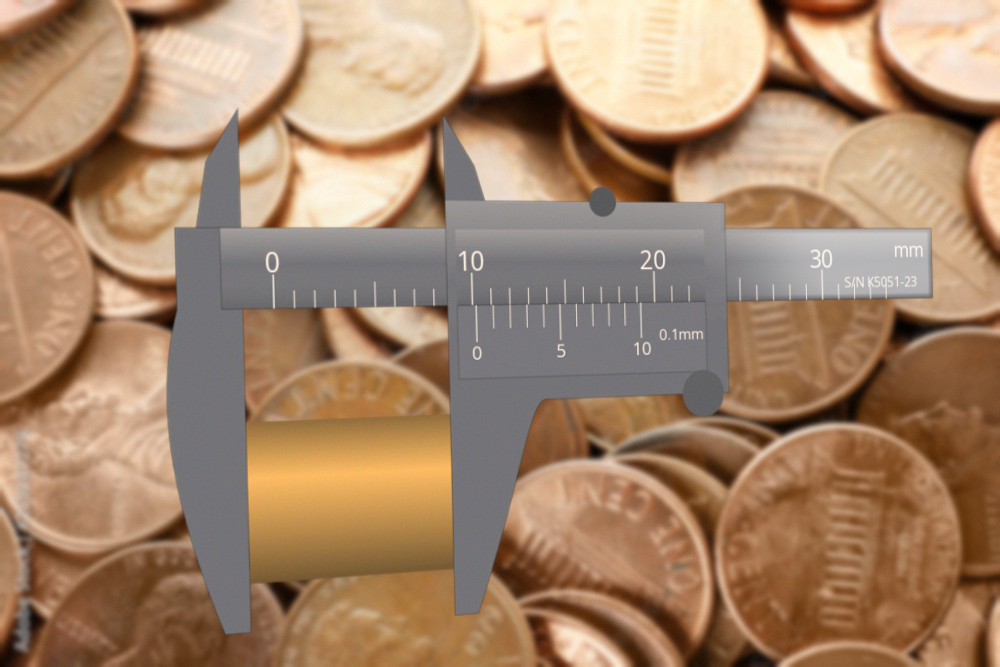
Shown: 10.2
